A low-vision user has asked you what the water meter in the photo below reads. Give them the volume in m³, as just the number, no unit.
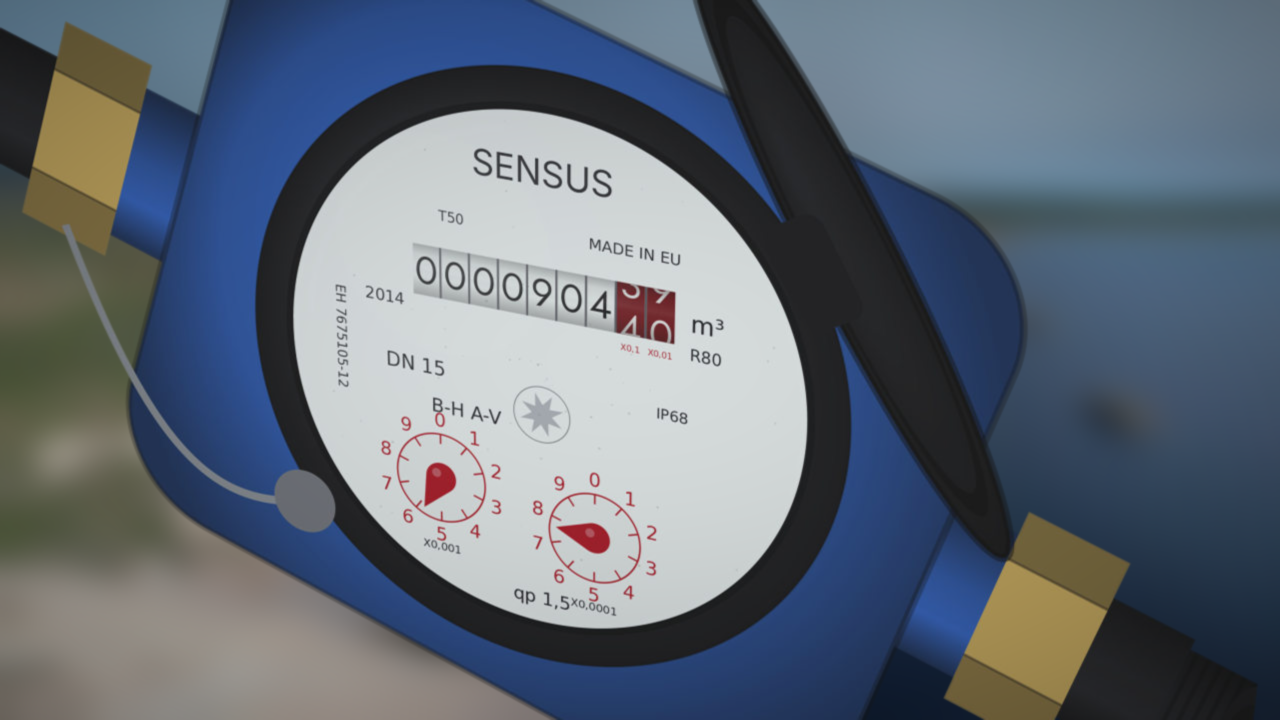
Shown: 904.3957
